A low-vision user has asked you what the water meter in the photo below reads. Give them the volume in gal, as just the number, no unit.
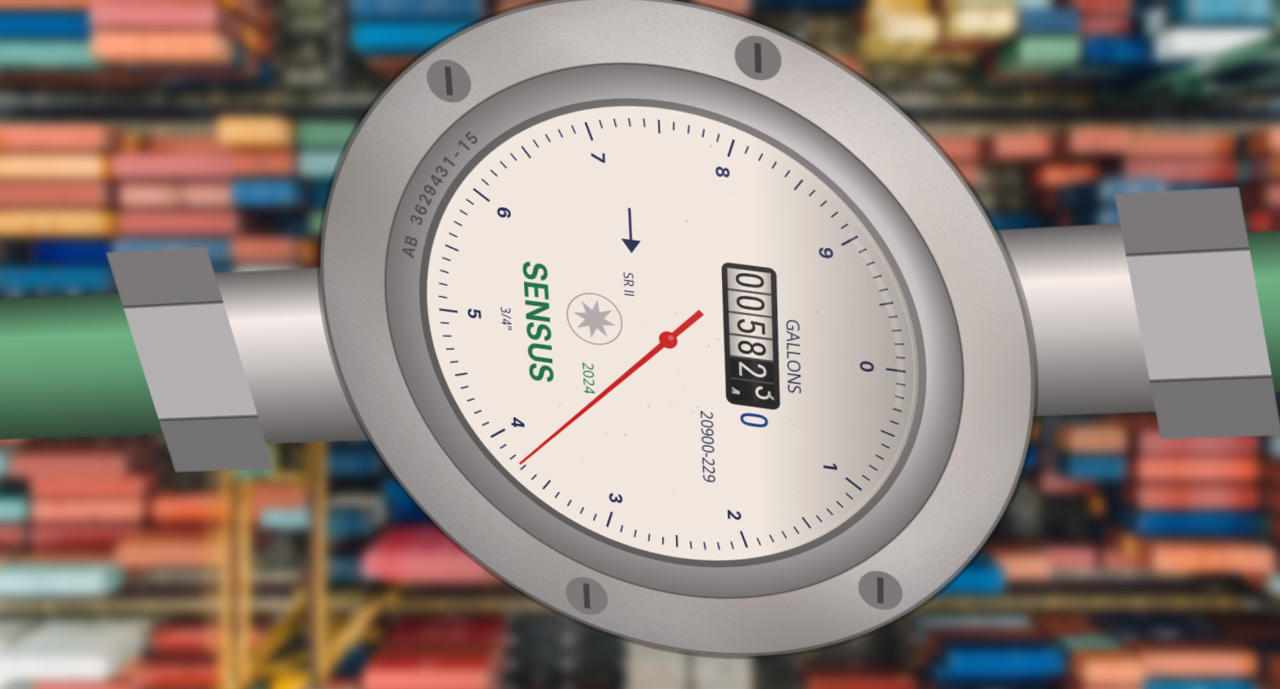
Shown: 58233.7
